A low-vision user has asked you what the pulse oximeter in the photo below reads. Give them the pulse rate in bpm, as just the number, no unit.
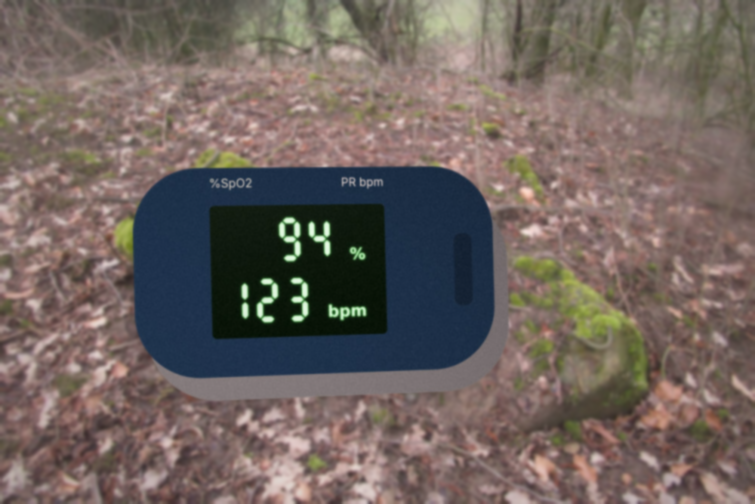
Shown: 123
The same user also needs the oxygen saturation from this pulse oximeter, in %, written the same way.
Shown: 94
